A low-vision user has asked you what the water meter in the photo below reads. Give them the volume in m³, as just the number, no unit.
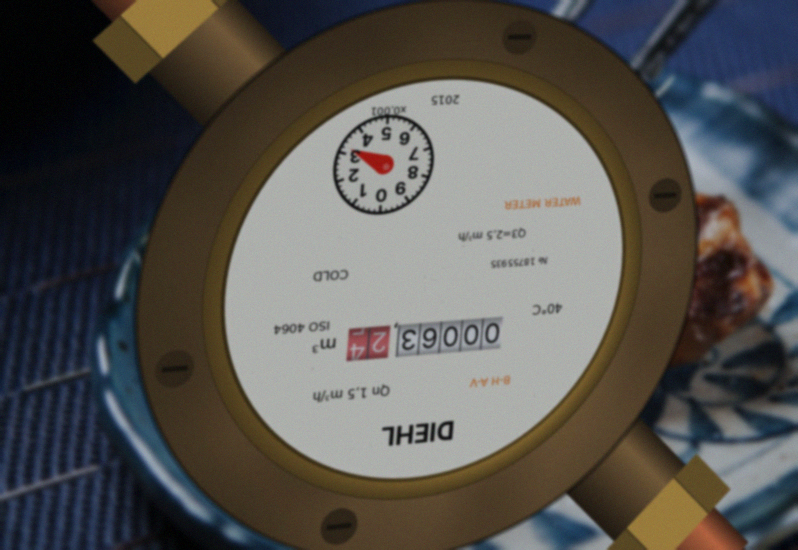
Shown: 63.243
